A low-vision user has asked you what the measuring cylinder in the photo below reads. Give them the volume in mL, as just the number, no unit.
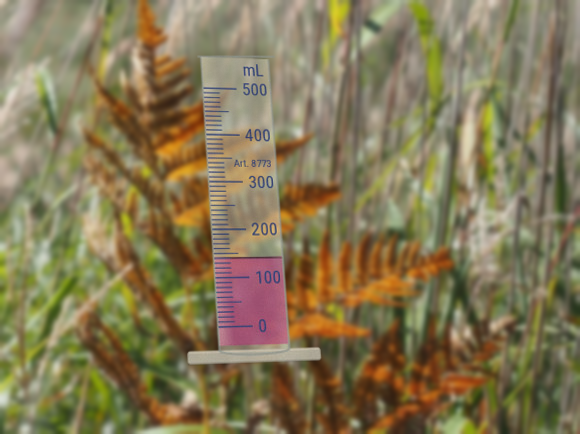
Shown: 140
